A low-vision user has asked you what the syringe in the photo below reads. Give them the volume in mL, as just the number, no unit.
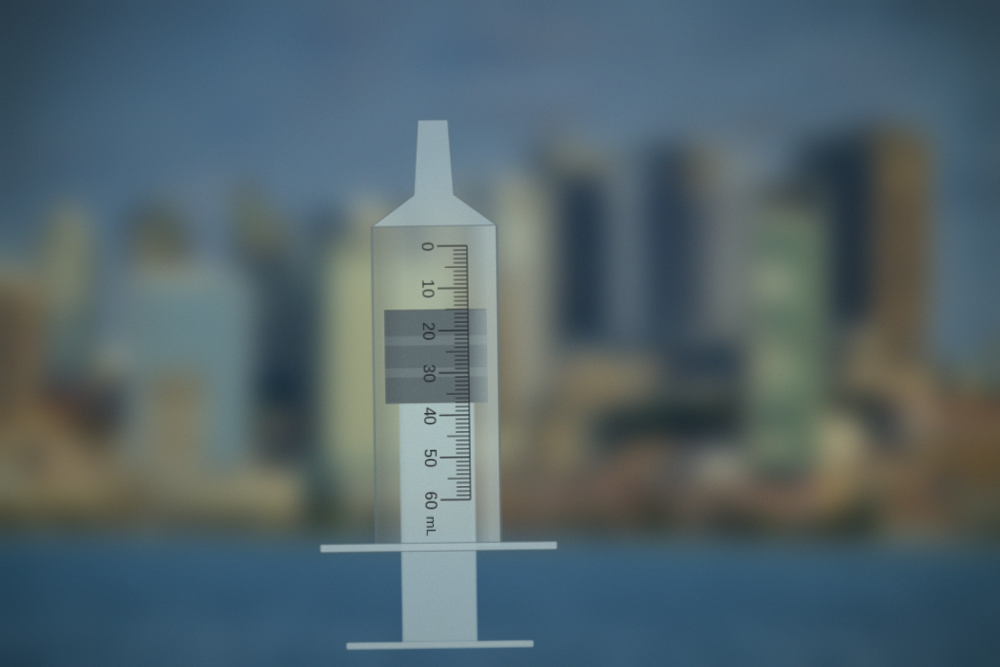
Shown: 15
